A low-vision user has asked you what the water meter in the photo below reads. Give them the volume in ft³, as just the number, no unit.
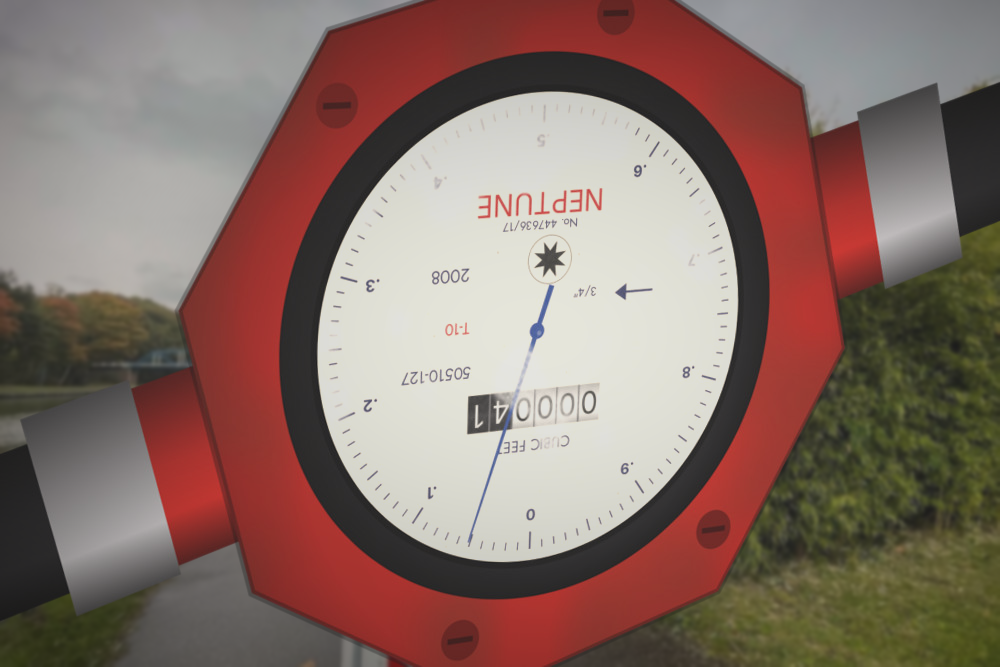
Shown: 41.05
